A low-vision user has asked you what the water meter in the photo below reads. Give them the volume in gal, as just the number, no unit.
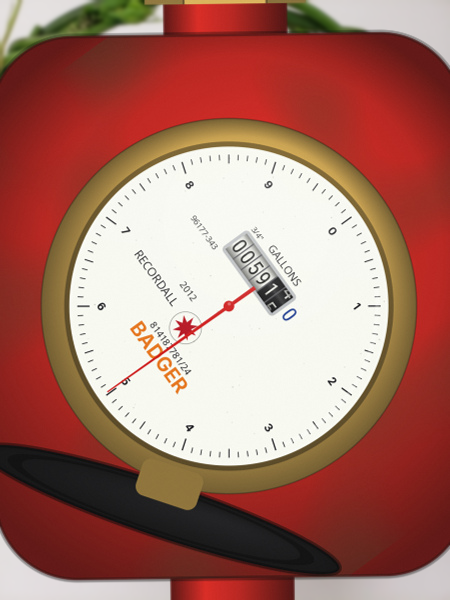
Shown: 59145.0
